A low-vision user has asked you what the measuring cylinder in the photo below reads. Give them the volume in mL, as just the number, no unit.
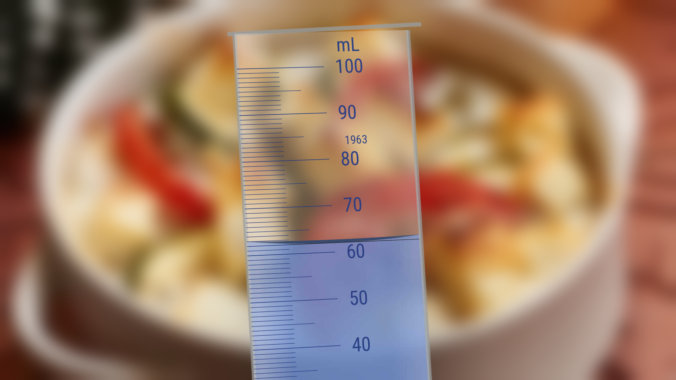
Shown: 62
